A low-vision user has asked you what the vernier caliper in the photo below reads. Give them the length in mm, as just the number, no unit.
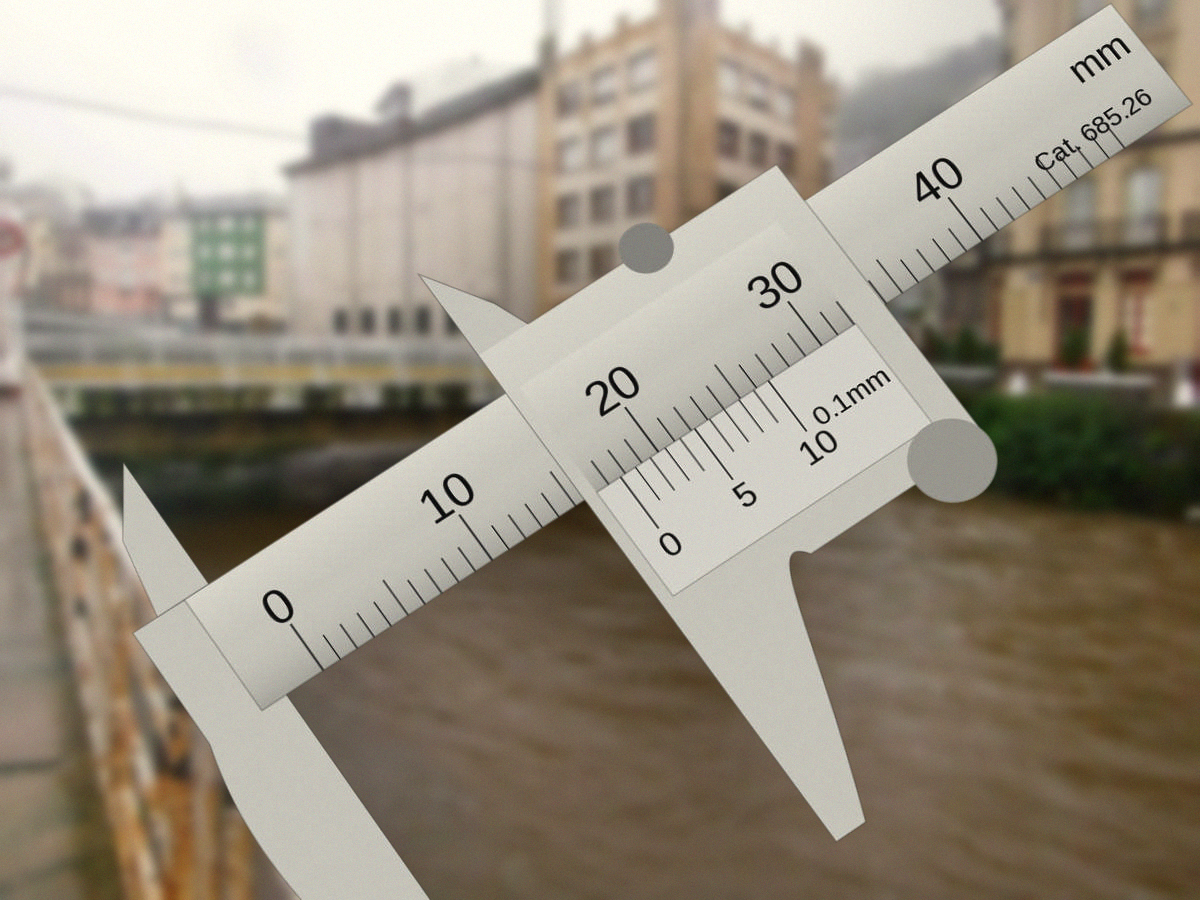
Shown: 17.7
